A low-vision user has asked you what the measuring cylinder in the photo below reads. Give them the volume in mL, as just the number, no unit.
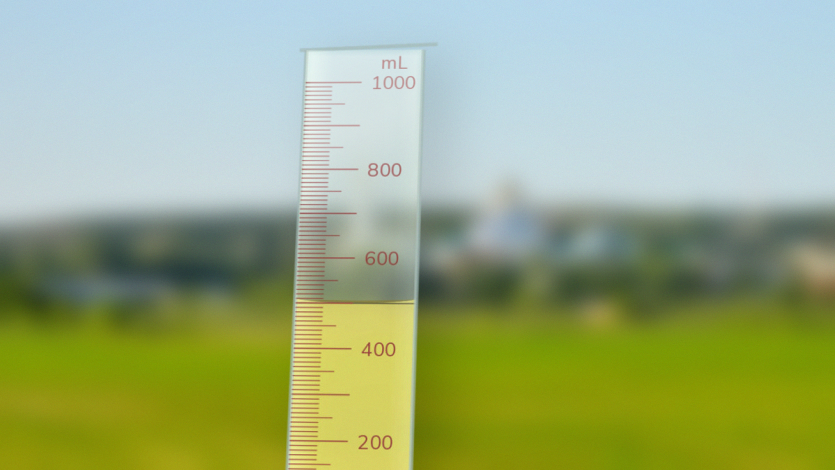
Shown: 500
